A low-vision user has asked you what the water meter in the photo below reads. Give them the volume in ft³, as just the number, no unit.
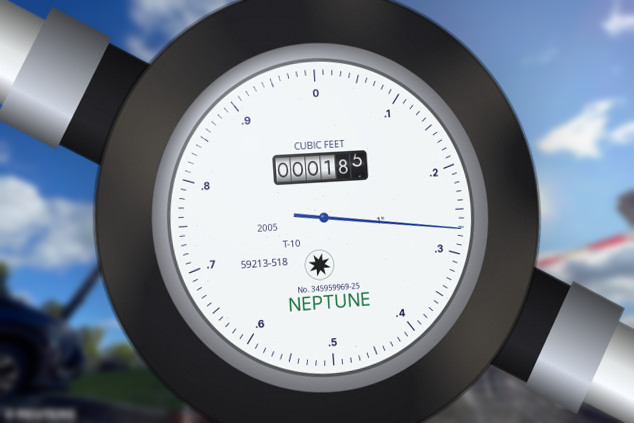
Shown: 185.27
